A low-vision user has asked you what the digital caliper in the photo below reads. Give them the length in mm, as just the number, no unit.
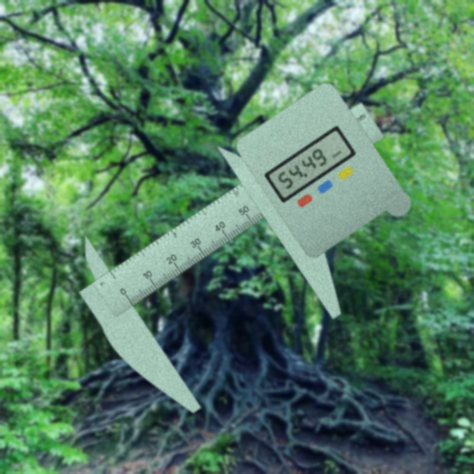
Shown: 54.49
